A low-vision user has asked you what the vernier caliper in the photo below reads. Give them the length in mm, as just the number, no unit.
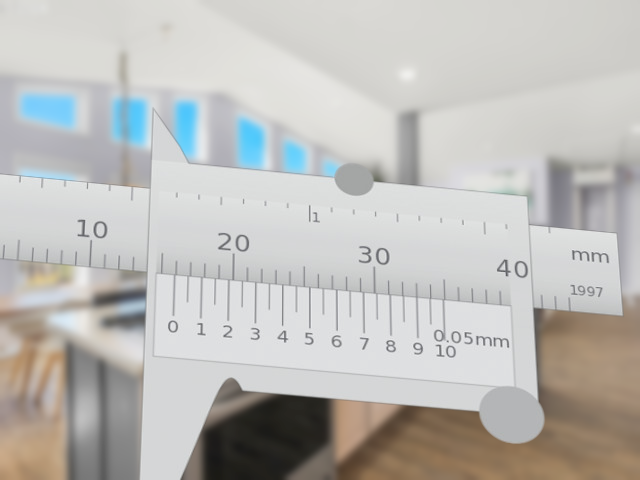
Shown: 15.9
